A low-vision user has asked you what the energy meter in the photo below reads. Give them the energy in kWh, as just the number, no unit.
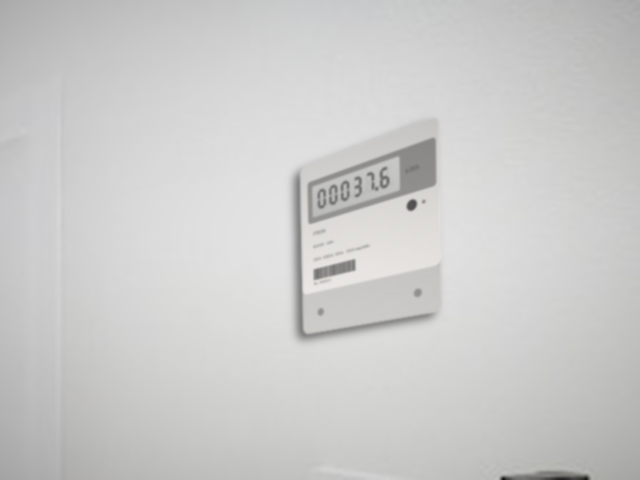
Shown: 37.6
